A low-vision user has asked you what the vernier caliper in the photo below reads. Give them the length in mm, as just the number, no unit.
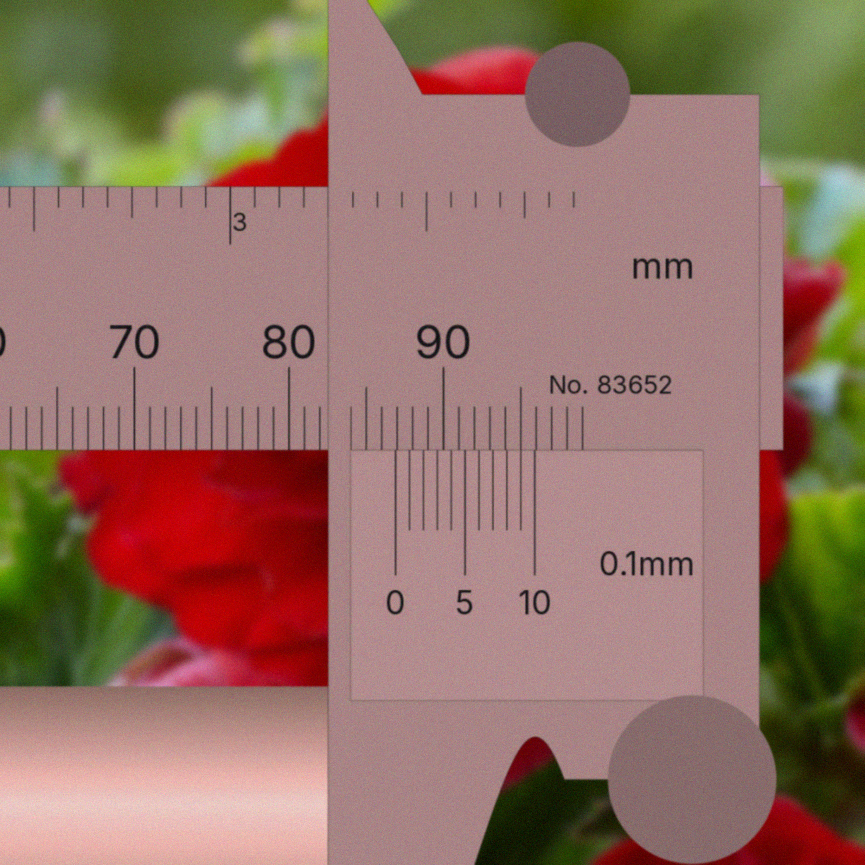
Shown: 86.9
